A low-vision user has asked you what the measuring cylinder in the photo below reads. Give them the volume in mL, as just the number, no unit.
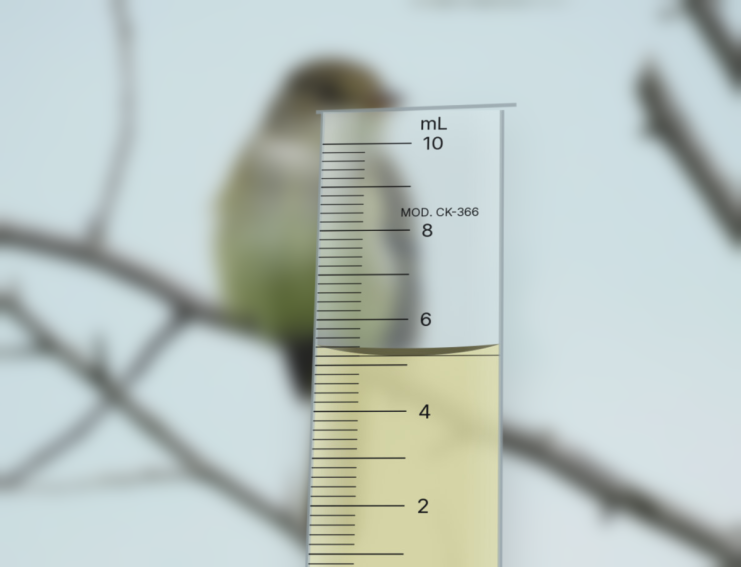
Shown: 5.2
